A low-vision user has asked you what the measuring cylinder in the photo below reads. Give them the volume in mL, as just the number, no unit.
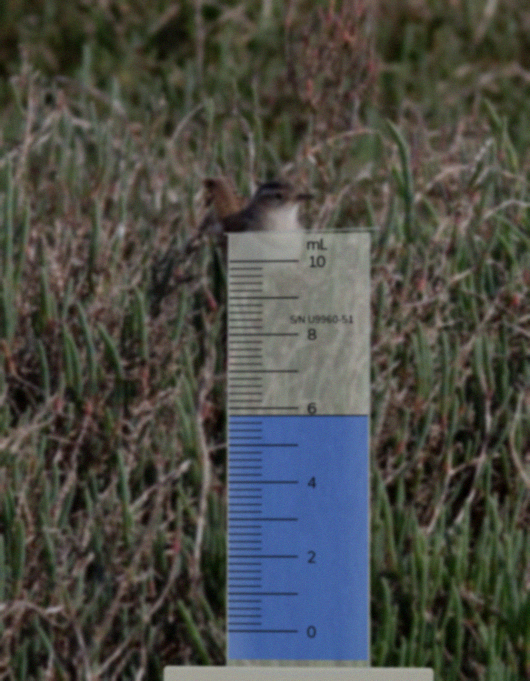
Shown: 5.8
